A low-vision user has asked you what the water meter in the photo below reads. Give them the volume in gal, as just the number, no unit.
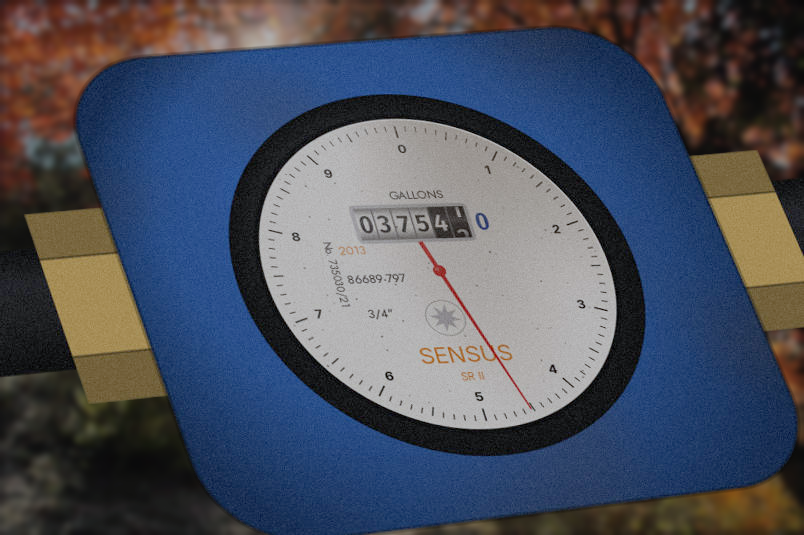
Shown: 375414.5
